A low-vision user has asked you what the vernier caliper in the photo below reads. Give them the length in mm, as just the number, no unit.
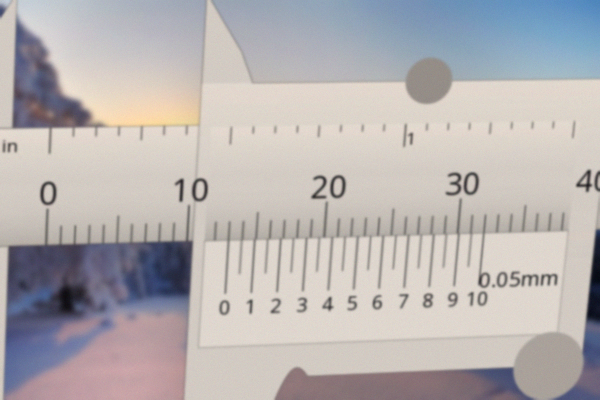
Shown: 13.0
